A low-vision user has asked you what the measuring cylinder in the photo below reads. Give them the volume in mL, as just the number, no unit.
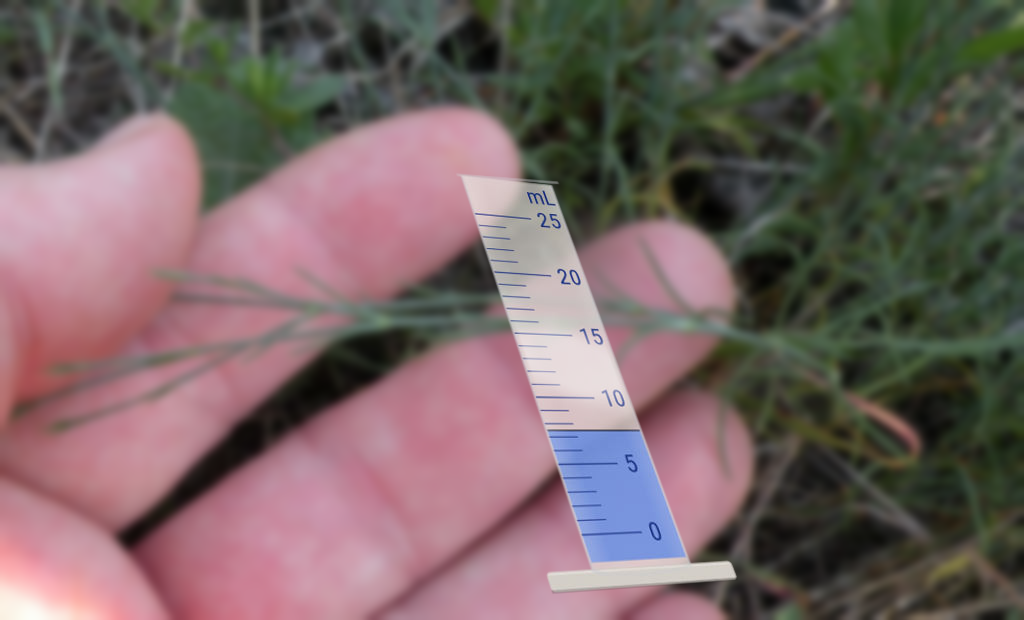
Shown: 7.5
